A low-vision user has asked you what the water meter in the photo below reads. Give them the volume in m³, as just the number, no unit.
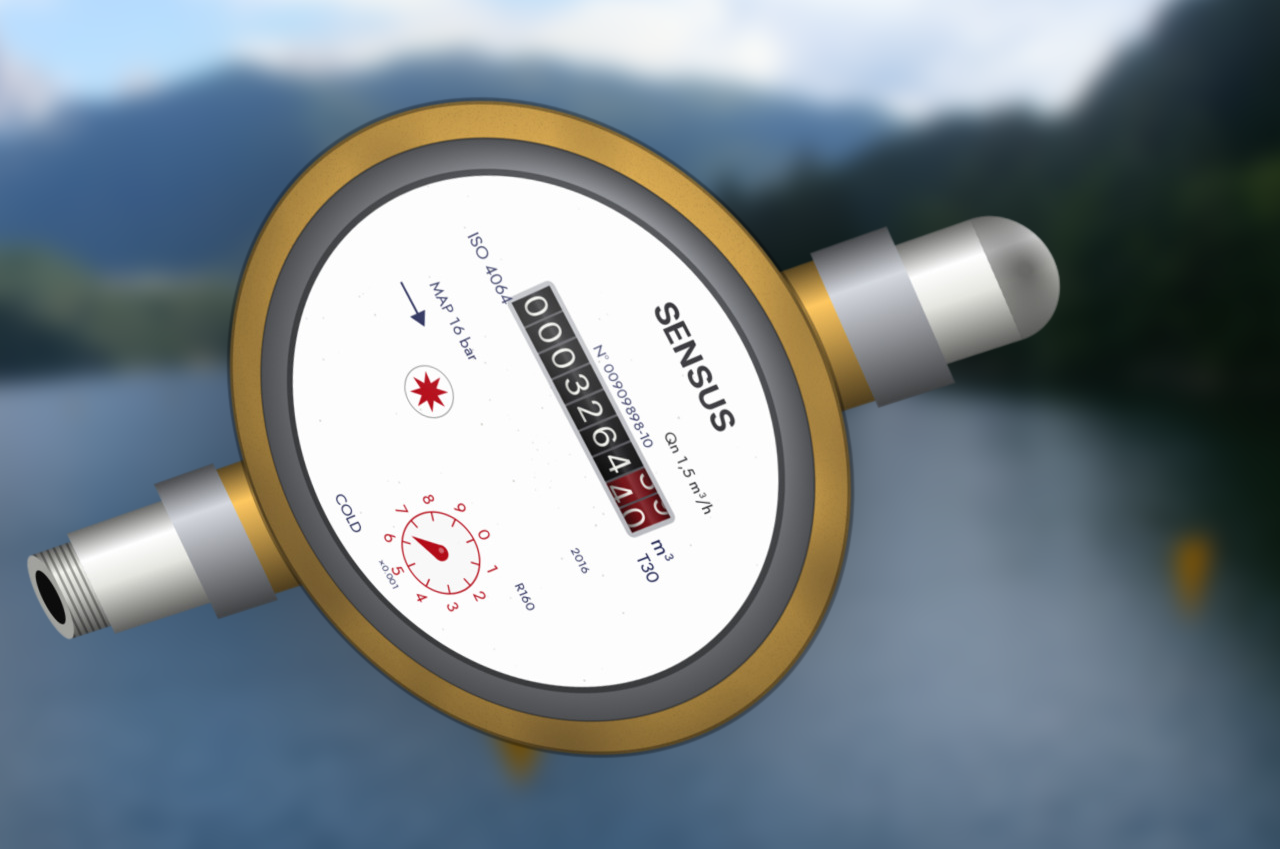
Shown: 3264.396
